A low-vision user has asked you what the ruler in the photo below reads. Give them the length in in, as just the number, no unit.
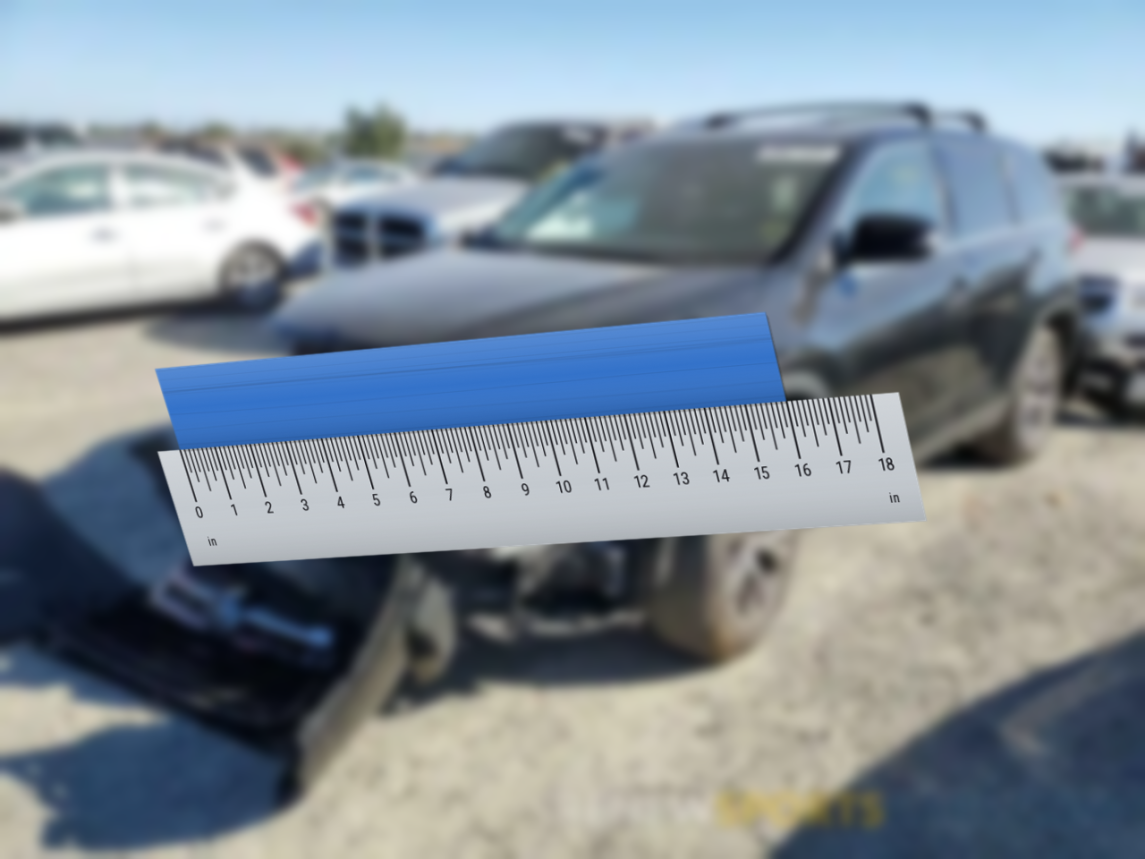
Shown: 16
